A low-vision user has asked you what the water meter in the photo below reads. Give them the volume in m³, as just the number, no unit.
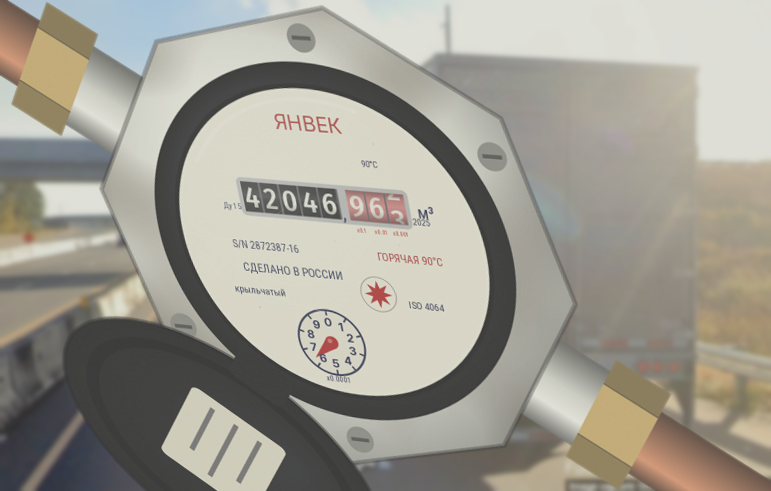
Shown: 42046.9626
